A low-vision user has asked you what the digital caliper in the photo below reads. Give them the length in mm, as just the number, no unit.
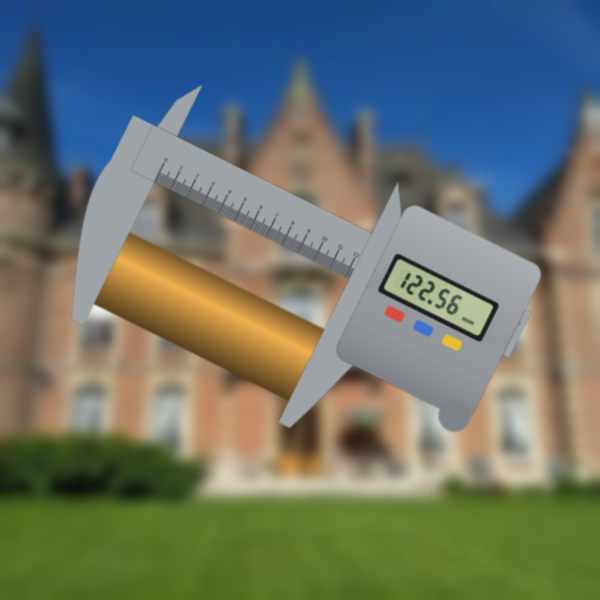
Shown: 122.56
